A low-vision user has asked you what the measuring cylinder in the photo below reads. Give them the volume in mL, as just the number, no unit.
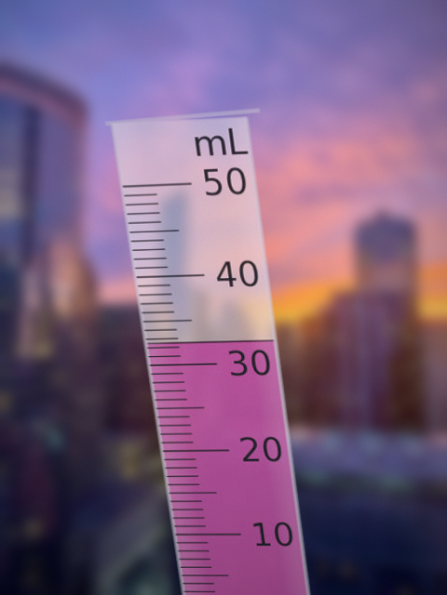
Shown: 32.5
